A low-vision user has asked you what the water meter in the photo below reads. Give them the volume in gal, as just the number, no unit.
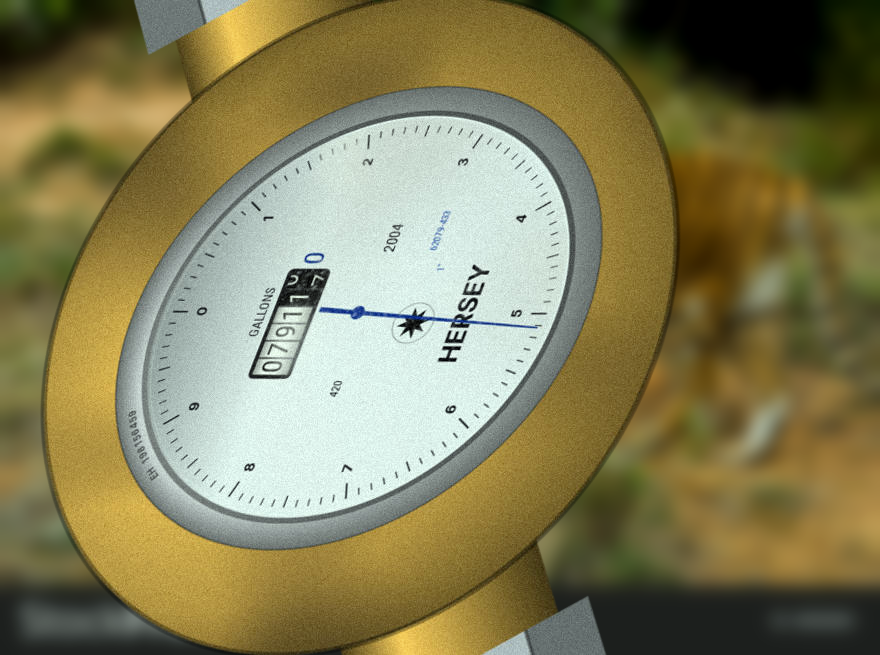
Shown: 791165.1
